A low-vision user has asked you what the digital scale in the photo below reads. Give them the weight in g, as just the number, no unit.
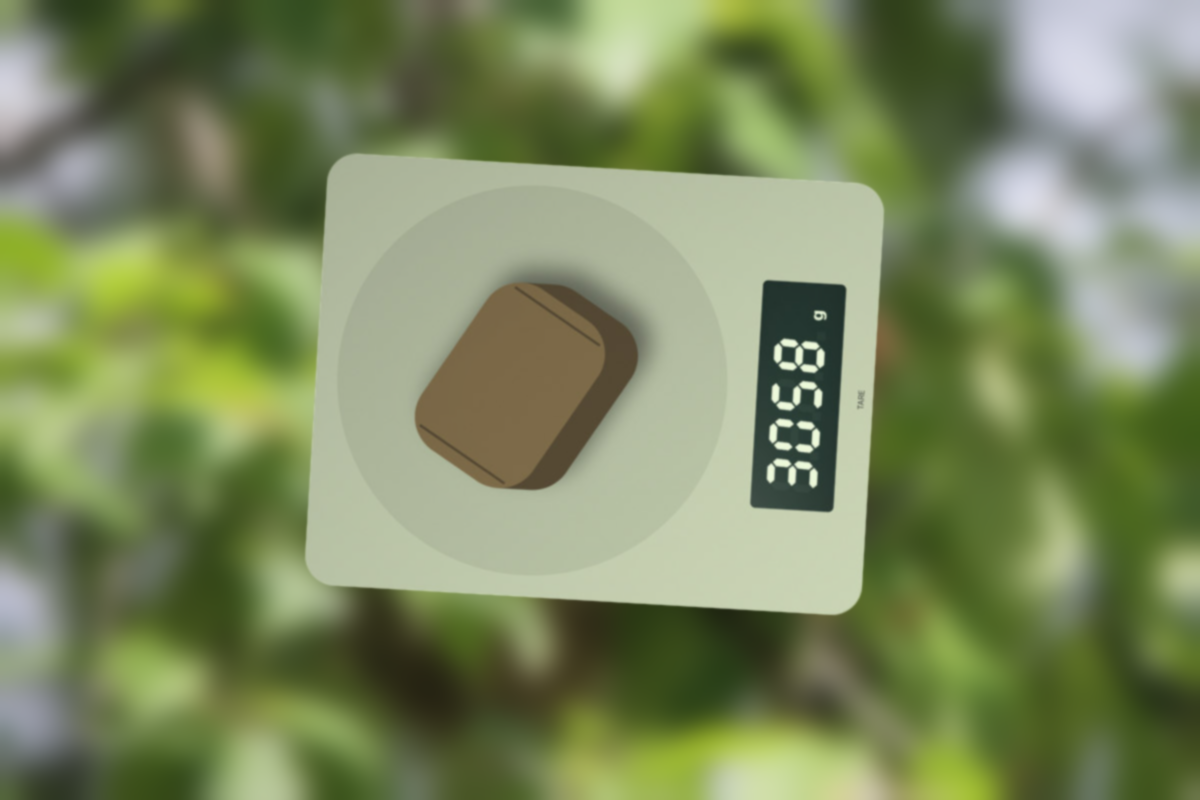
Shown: 3058
